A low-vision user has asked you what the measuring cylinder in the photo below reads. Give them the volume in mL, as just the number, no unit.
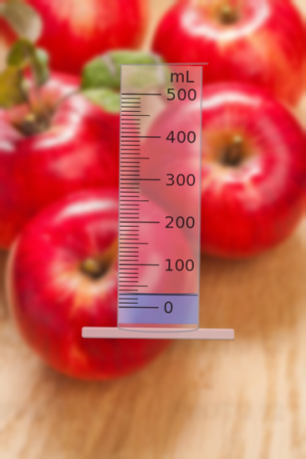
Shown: 30
